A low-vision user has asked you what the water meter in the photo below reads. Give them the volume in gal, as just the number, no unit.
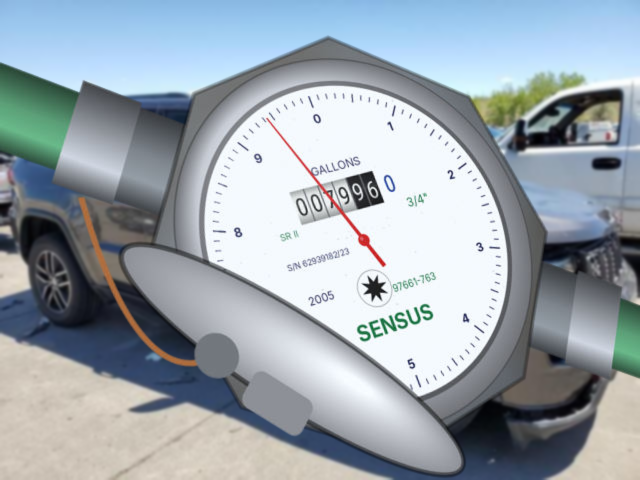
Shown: 79959.4
